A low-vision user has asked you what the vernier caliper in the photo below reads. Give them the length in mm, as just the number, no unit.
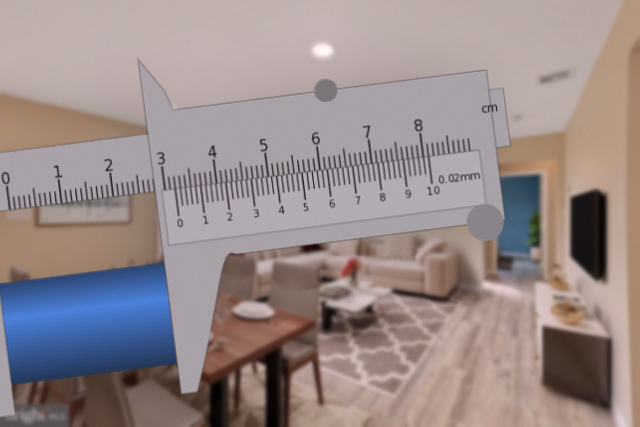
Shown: 32.0
